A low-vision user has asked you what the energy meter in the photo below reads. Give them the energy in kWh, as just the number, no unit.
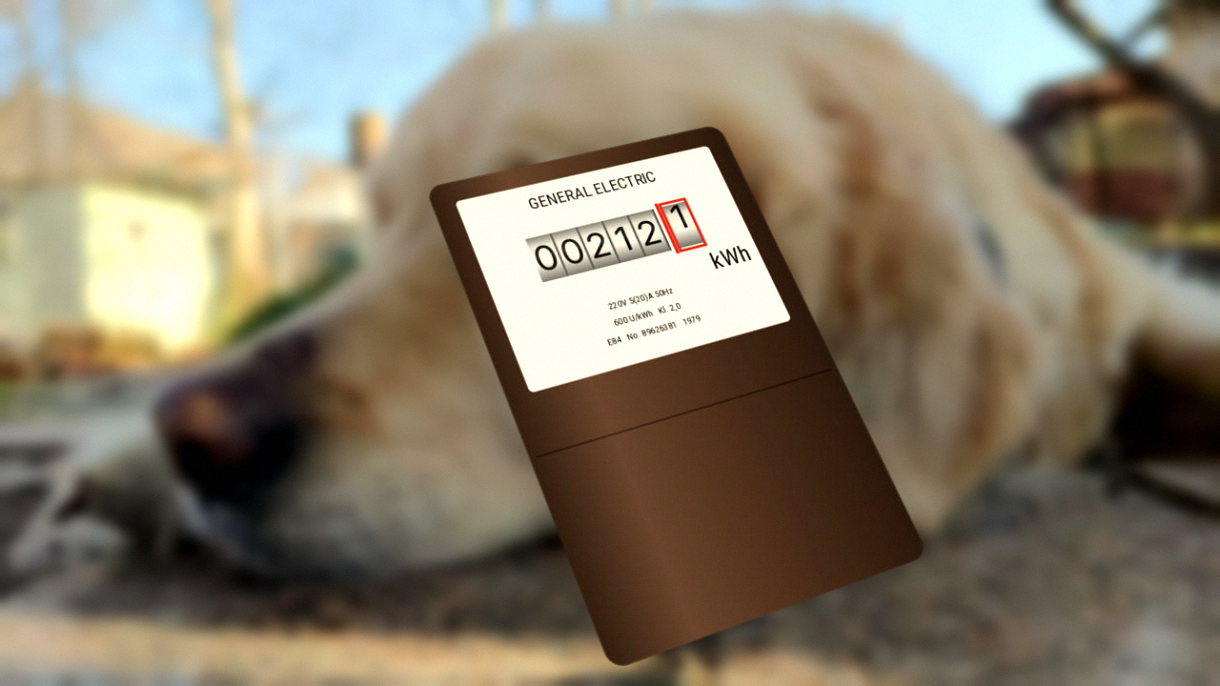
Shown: 212.1
